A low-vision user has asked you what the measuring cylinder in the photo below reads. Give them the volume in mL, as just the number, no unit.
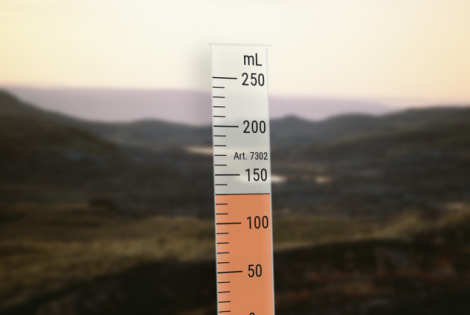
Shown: 130
